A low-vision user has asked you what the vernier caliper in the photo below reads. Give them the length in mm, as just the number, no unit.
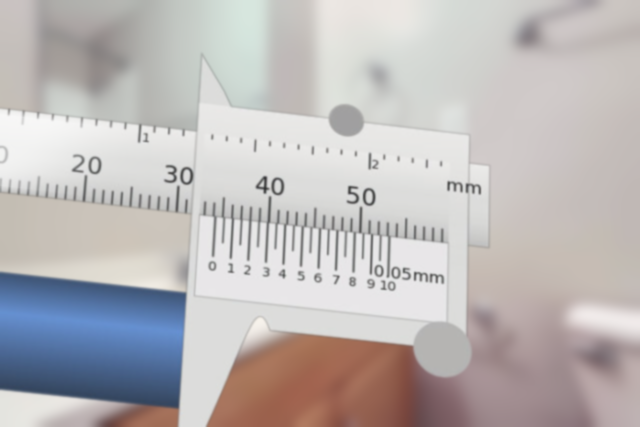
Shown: 34.2
